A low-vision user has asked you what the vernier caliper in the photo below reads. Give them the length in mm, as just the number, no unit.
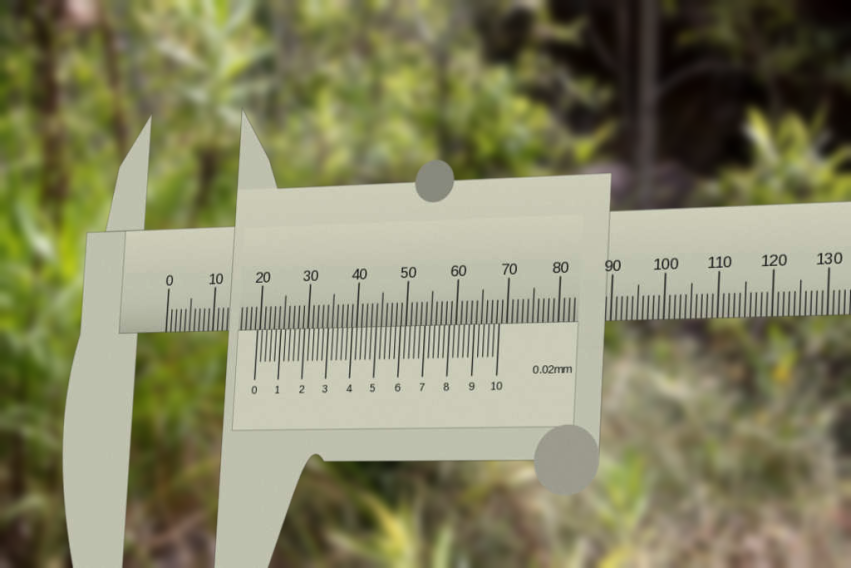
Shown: 19.5
